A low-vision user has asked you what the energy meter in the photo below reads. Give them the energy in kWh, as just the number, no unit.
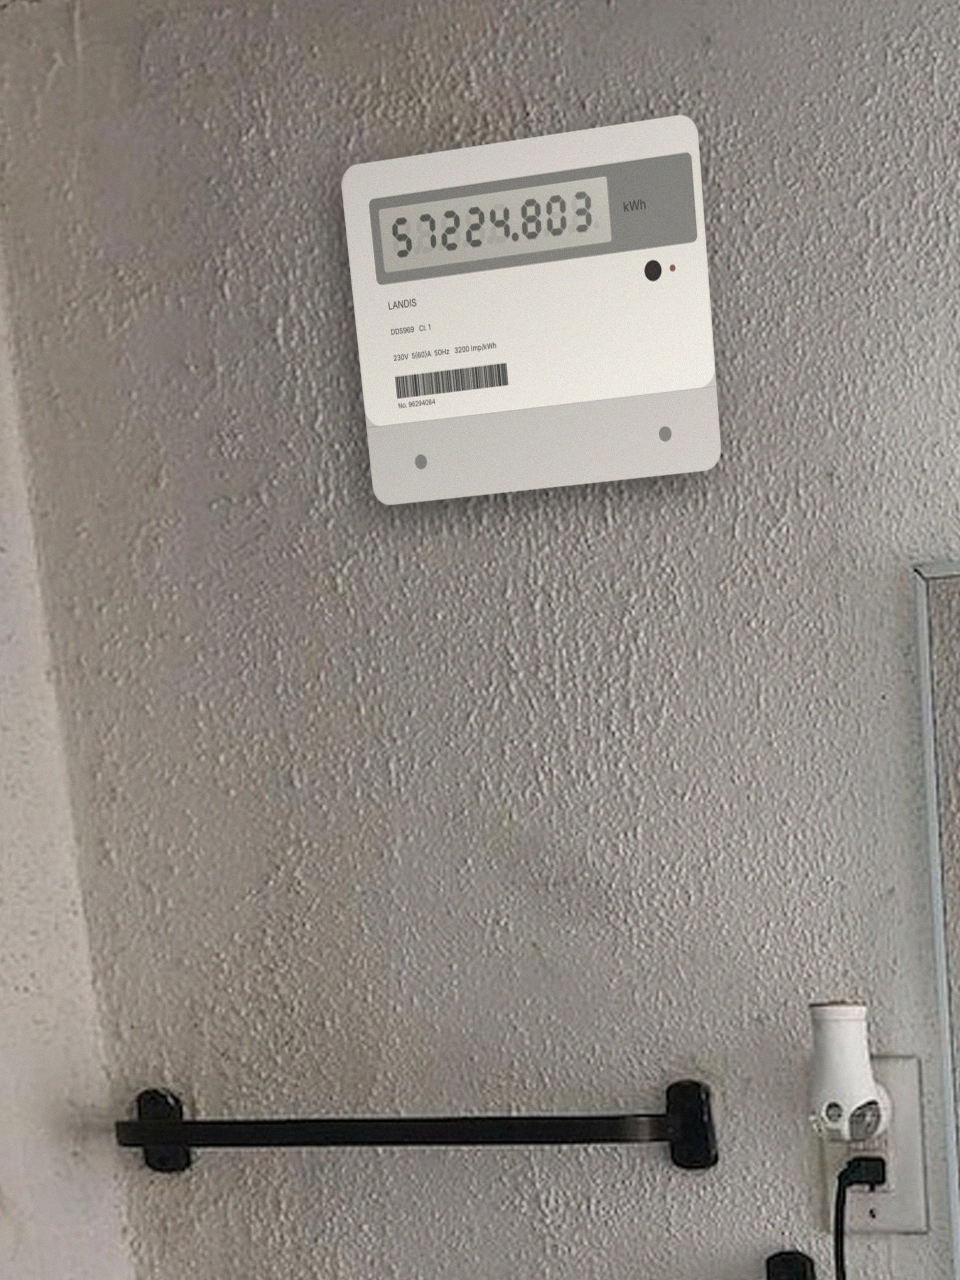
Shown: 57224.803
